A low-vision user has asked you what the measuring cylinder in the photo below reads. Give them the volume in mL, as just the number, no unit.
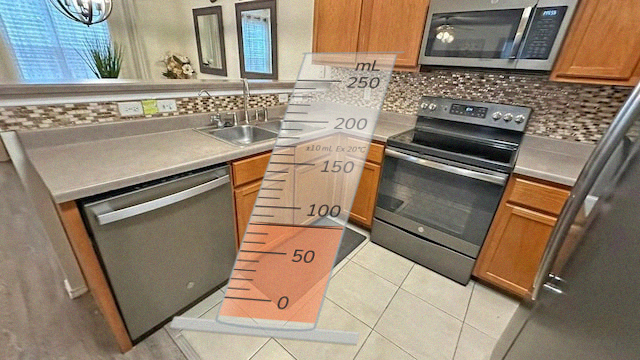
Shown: 80
